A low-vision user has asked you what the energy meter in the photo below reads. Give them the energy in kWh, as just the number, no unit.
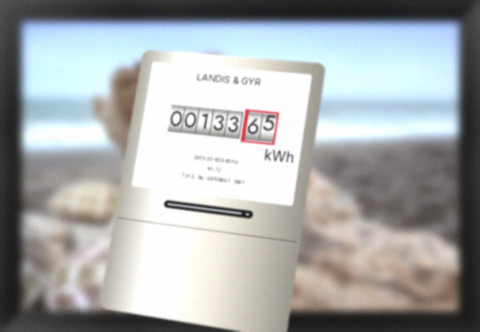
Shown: 133.65
